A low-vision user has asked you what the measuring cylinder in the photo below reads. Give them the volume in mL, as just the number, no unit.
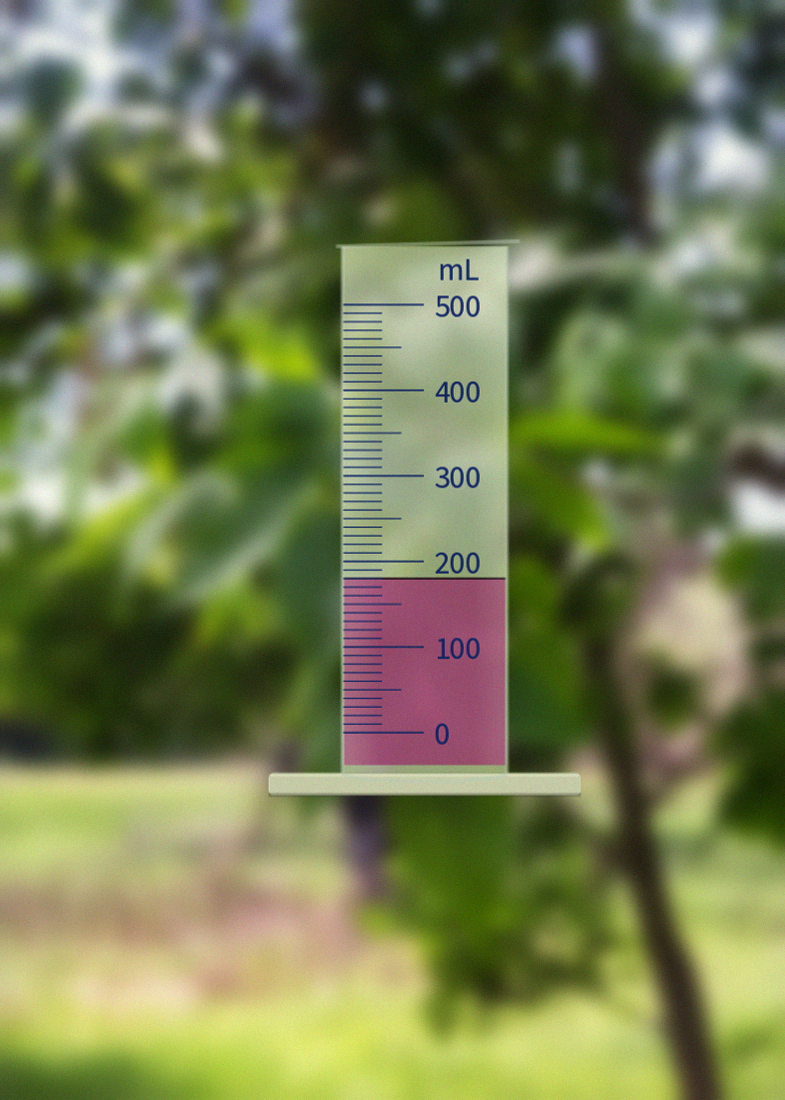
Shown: 180
